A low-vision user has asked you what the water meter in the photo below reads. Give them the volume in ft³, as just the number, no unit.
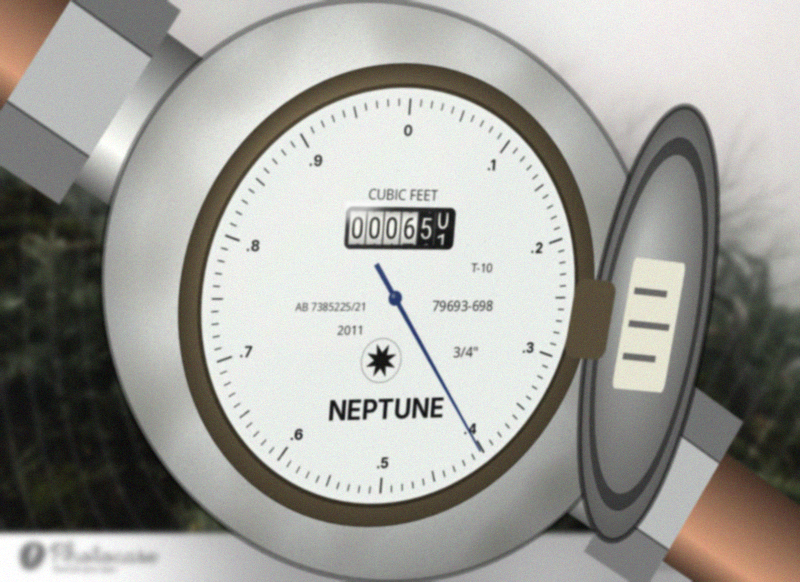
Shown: 650.40
